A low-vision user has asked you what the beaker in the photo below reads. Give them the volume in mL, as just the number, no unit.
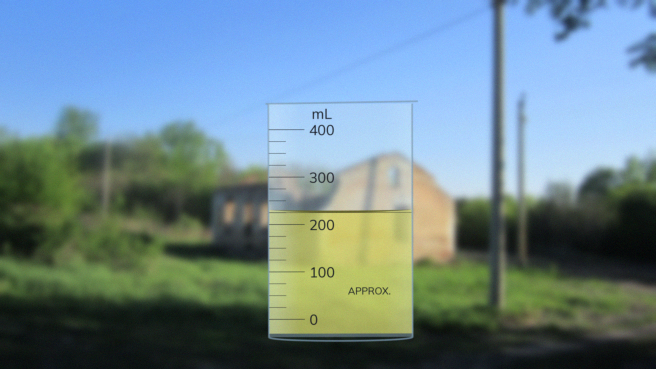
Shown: 225
